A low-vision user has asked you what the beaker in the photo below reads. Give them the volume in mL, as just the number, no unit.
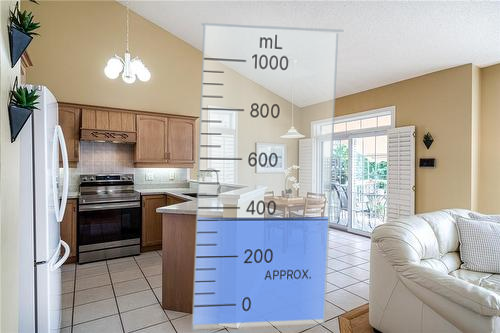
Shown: 350
